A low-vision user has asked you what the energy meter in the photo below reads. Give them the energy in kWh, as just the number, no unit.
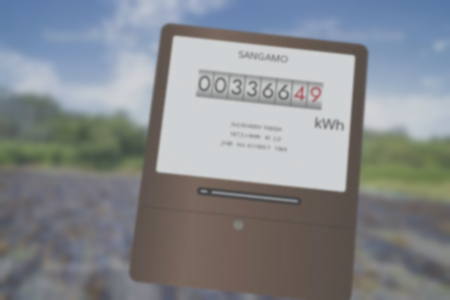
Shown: 3366.49
